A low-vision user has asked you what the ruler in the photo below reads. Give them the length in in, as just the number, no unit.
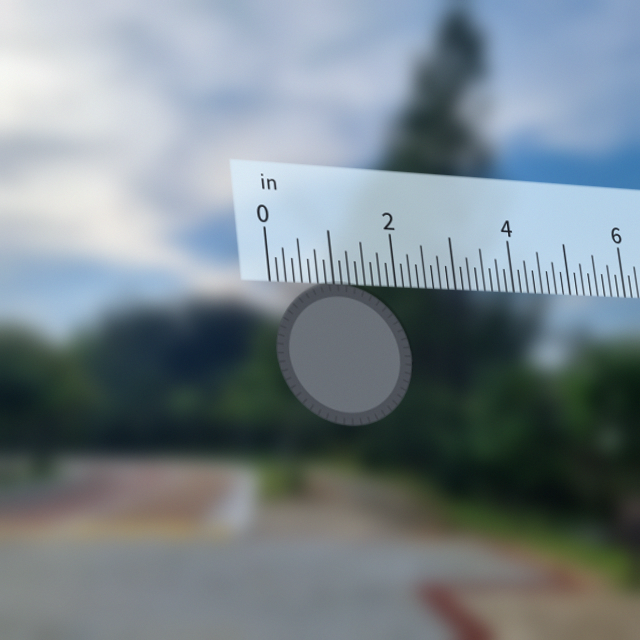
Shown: 2.125
